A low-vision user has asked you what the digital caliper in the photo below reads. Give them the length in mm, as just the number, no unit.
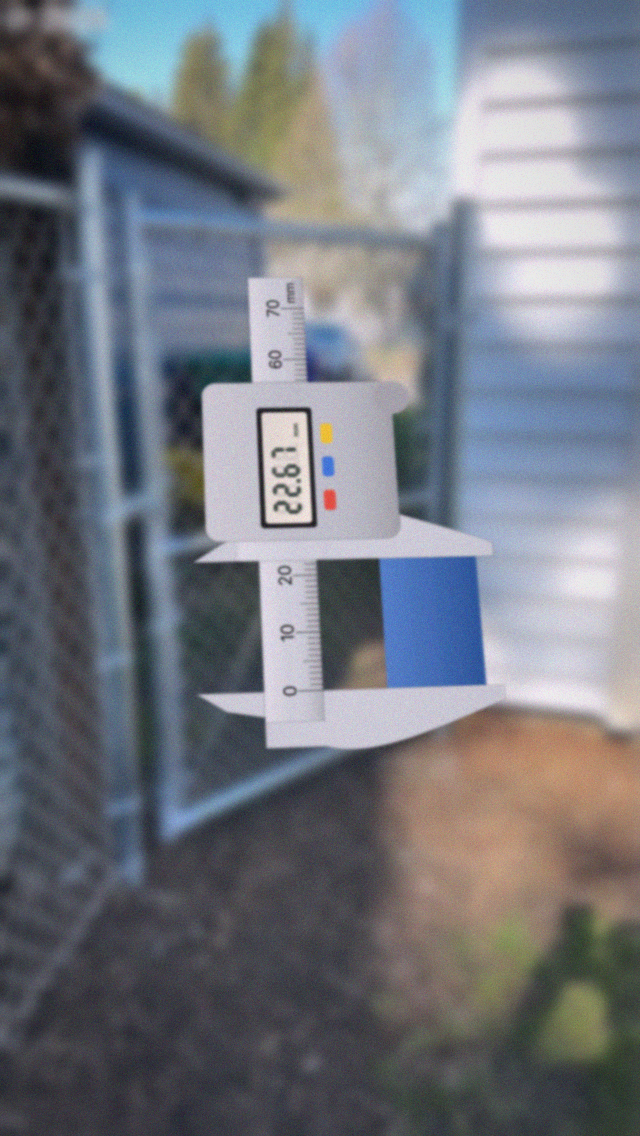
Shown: 22.67
